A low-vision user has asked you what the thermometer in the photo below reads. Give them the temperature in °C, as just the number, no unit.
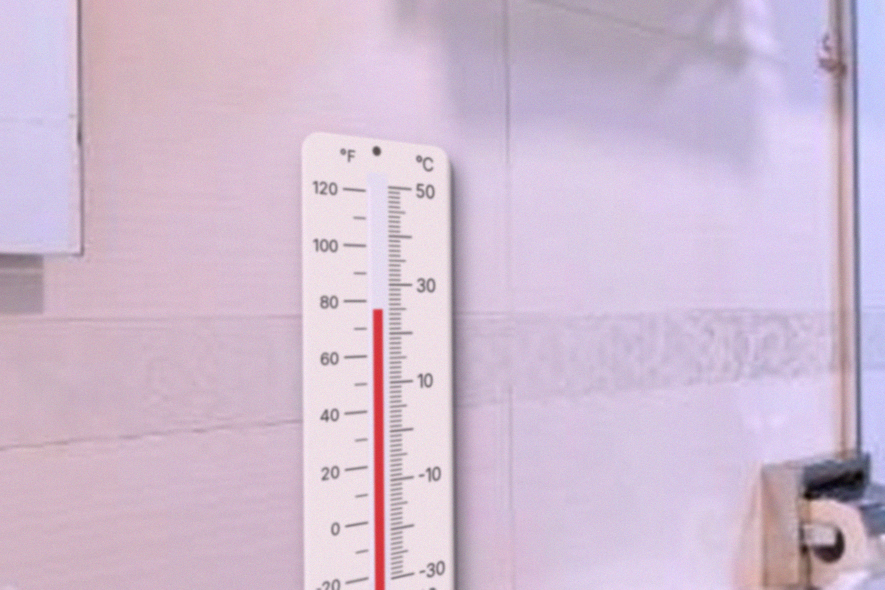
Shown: 25
